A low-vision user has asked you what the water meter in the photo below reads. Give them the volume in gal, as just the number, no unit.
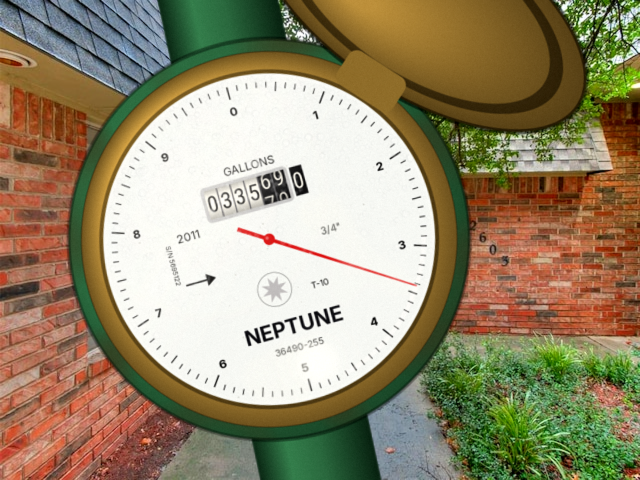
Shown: 335693.4
